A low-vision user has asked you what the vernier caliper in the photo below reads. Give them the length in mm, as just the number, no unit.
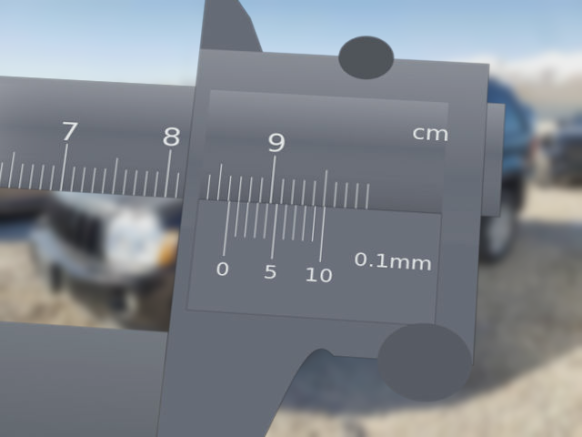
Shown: 86.1
